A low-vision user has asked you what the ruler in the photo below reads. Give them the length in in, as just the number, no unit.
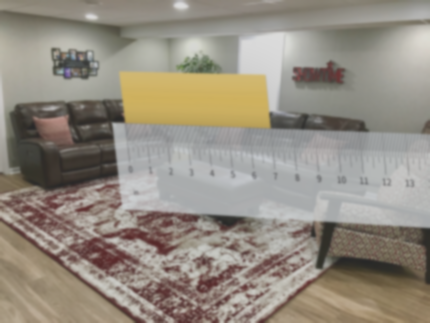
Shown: 7
